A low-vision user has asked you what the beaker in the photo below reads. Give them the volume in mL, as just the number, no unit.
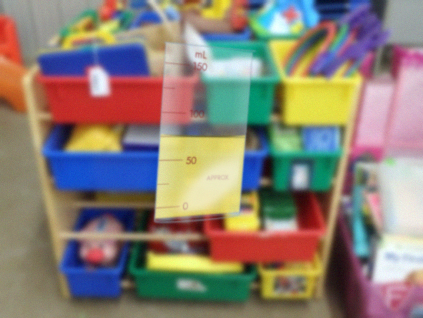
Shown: 75
